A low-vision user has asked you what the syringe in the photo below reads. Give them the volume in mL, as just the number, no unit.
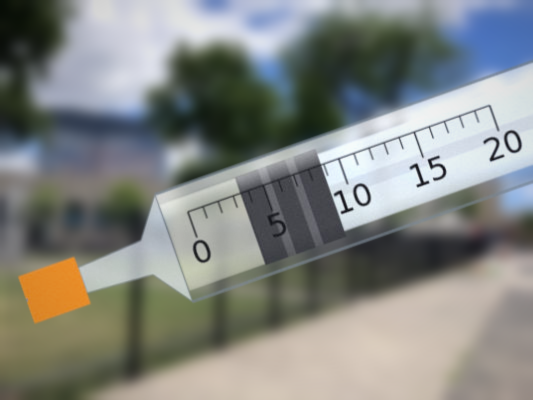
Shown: 3.5
